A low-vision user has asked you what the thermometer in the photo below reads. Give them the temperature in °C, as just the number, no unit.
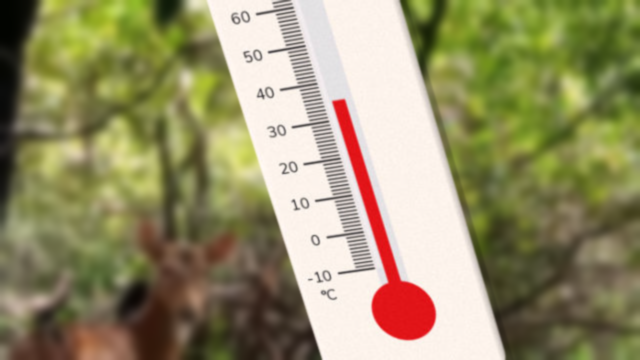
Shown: 35
